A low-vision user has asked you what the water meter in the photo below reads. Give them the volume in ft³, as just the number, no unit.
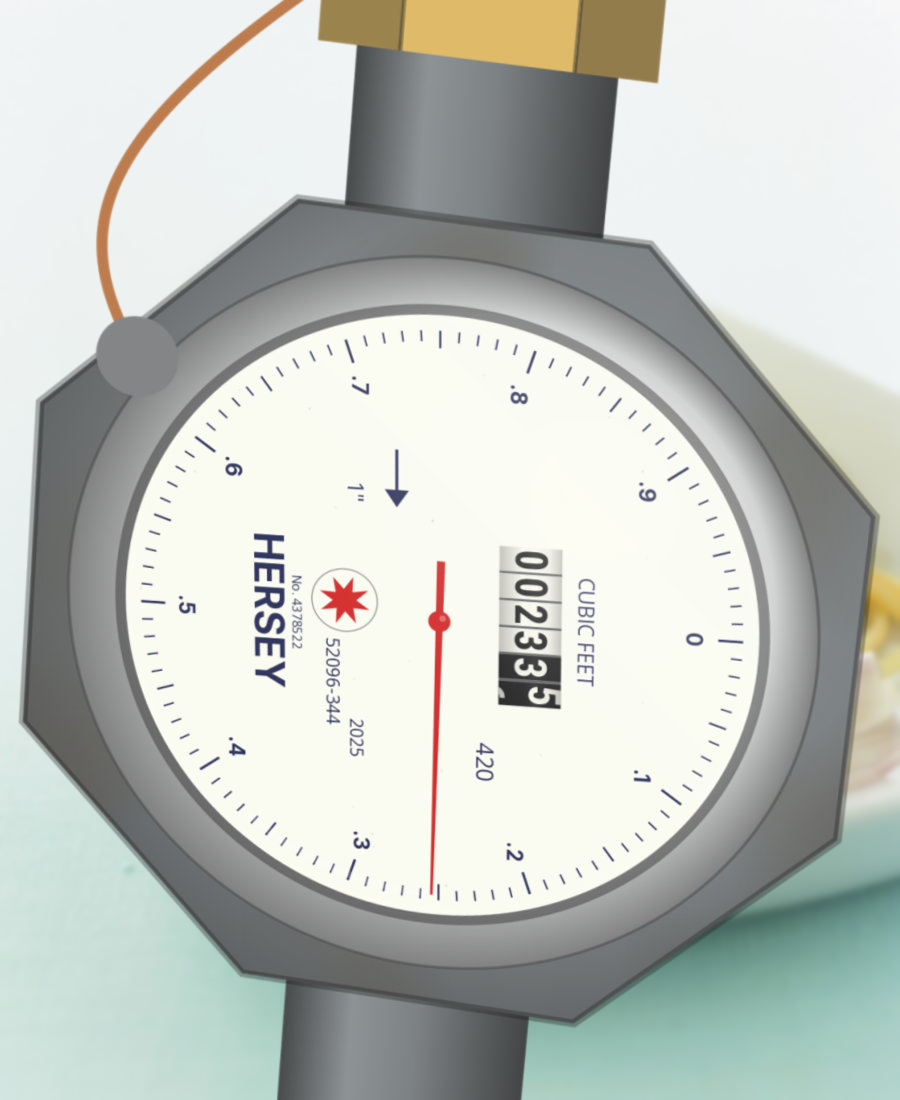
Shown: 2335.25
